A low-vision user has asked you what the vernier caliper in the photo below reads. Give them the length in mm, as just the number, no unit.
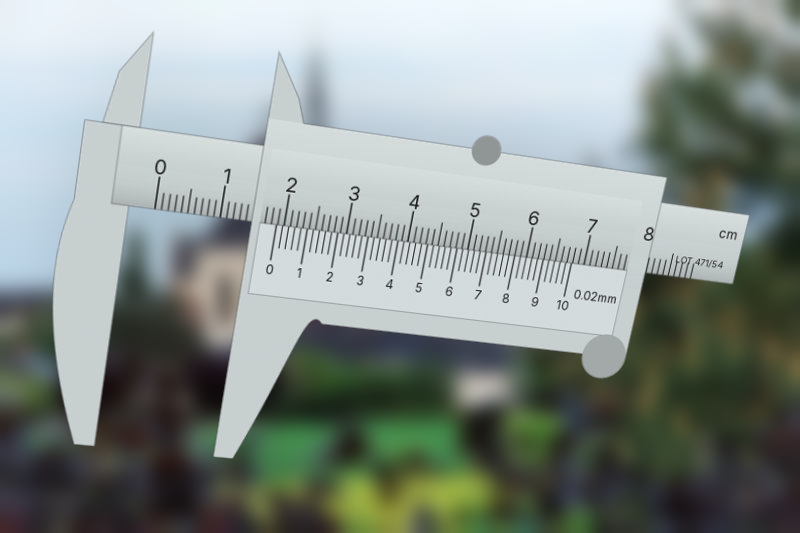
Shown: 18.8
